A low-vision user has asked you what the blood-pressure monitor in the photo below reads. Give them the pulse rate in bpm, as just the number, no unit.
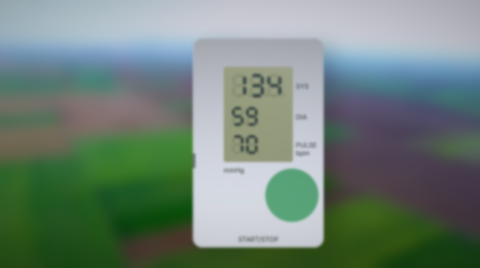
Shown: 70
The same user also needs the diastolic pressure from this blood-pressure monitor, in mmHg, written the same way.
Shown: 59
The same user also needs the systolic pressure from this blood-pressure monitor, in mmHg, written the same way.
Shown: 134
